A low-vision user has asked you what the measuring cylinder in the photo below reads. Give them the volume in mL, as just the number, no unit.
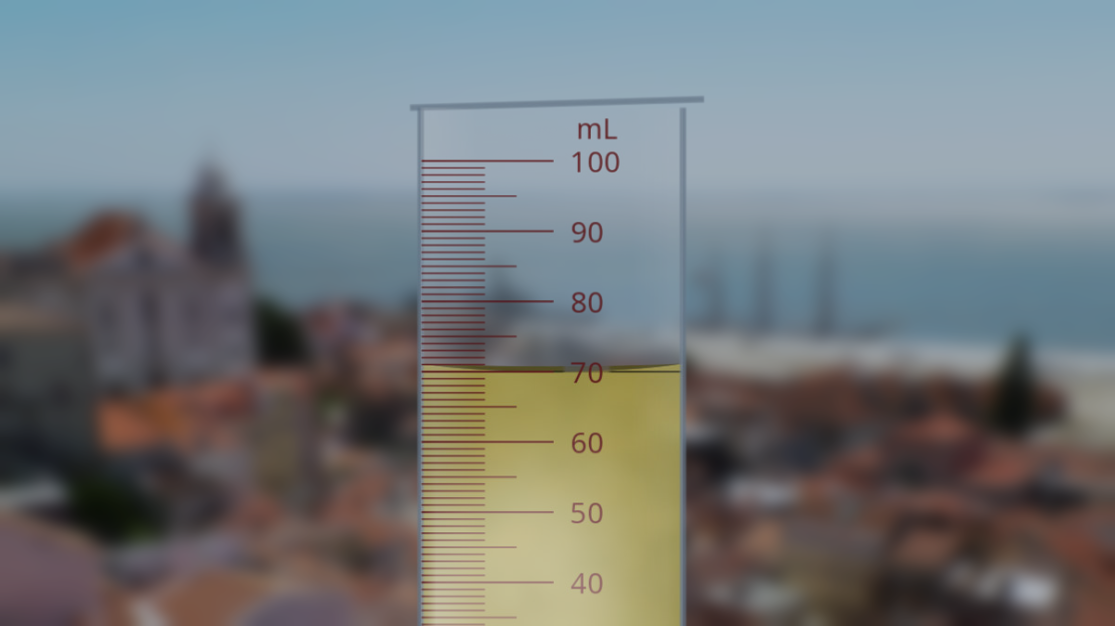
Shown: 70
